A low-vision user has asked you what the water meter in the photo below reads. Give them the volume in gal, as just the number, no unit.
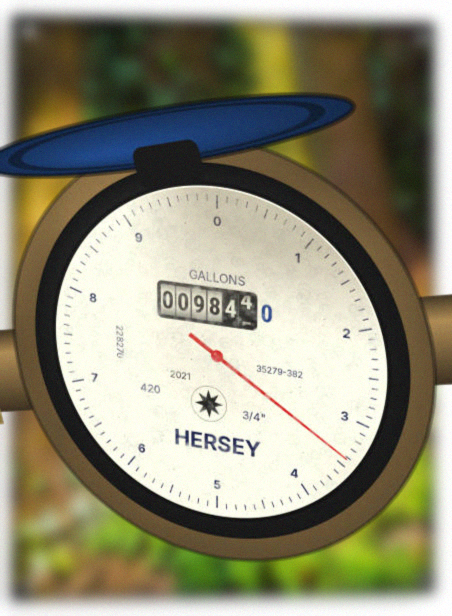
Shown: 98443.4
